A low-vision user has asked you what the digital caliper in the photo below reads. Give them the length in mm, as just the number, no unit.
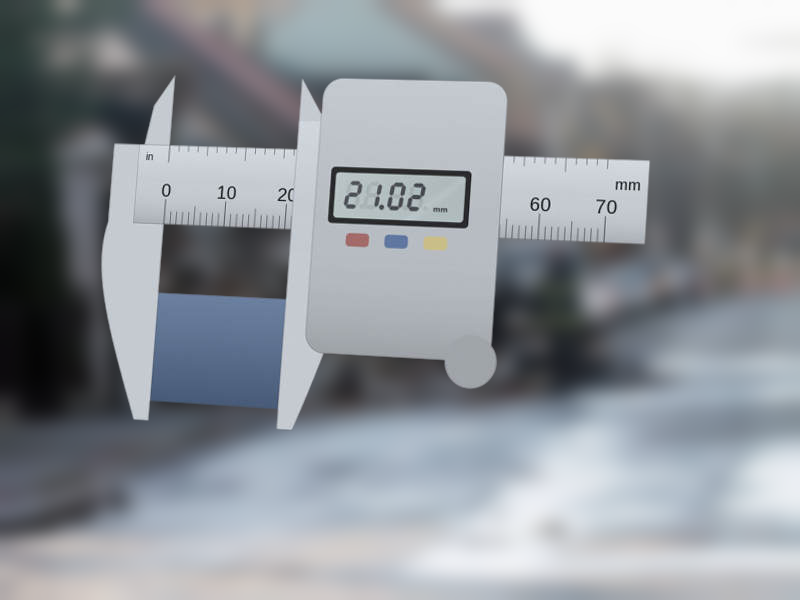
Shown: 21.02
